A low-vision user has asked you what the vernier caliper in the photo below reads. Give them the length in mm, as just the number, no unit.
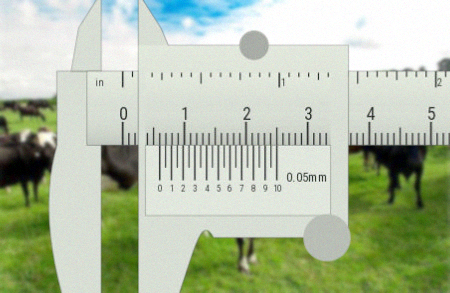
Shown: 6.0
